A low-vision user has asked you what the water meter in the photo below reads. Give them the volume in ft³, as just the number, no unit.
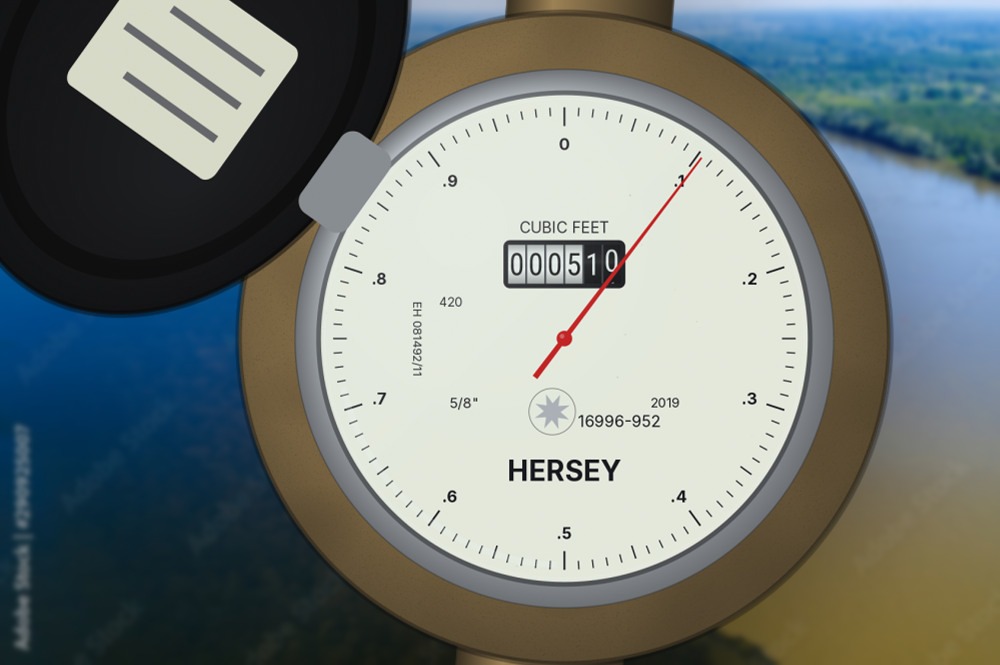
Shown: 510.10
